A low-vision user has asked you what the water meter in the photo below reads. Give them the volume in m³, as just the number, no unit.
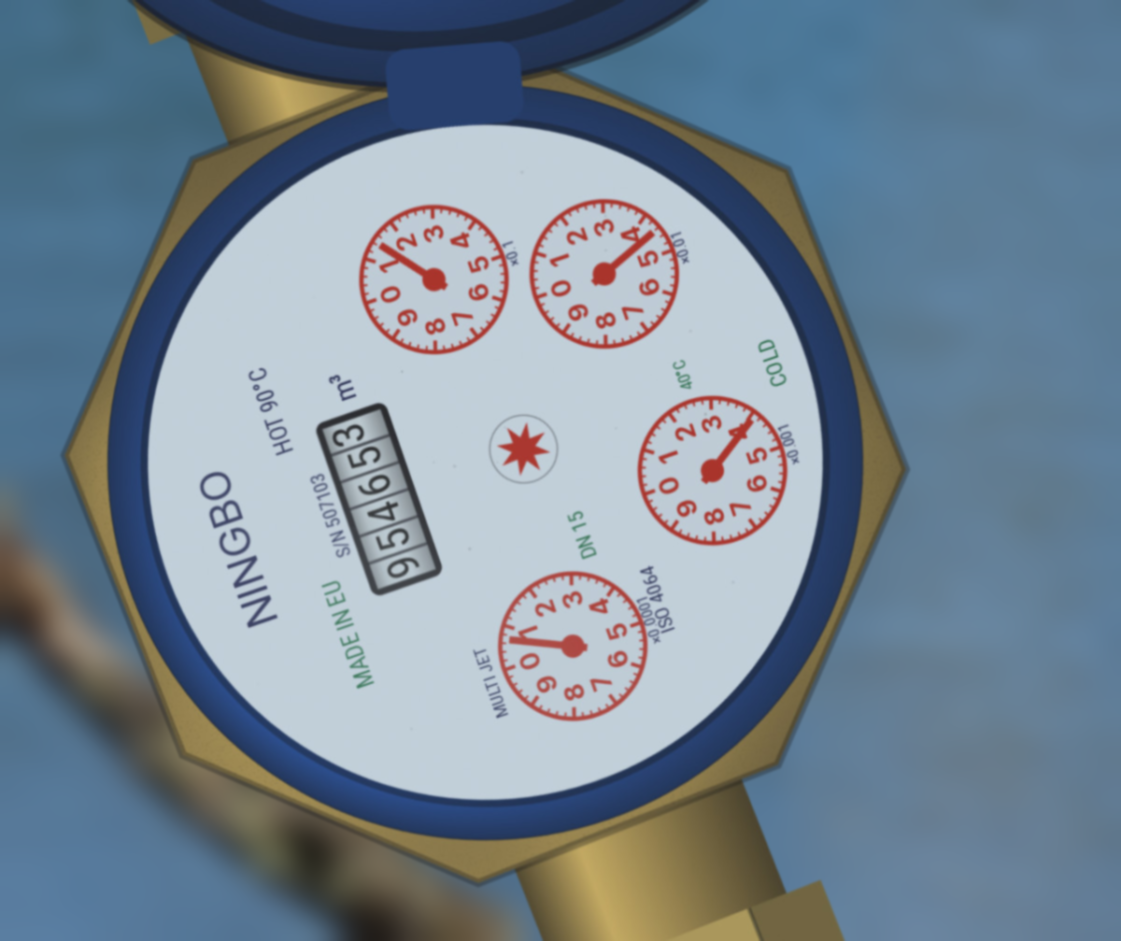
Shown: 954653.1440
